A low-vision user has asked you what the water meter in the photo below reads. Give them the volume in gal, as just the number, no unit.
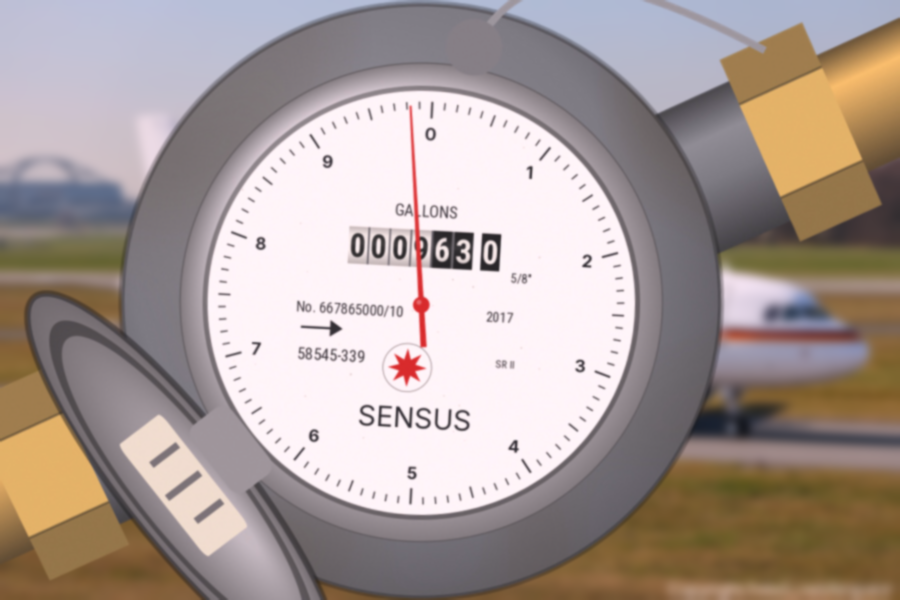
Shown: 9629.8
